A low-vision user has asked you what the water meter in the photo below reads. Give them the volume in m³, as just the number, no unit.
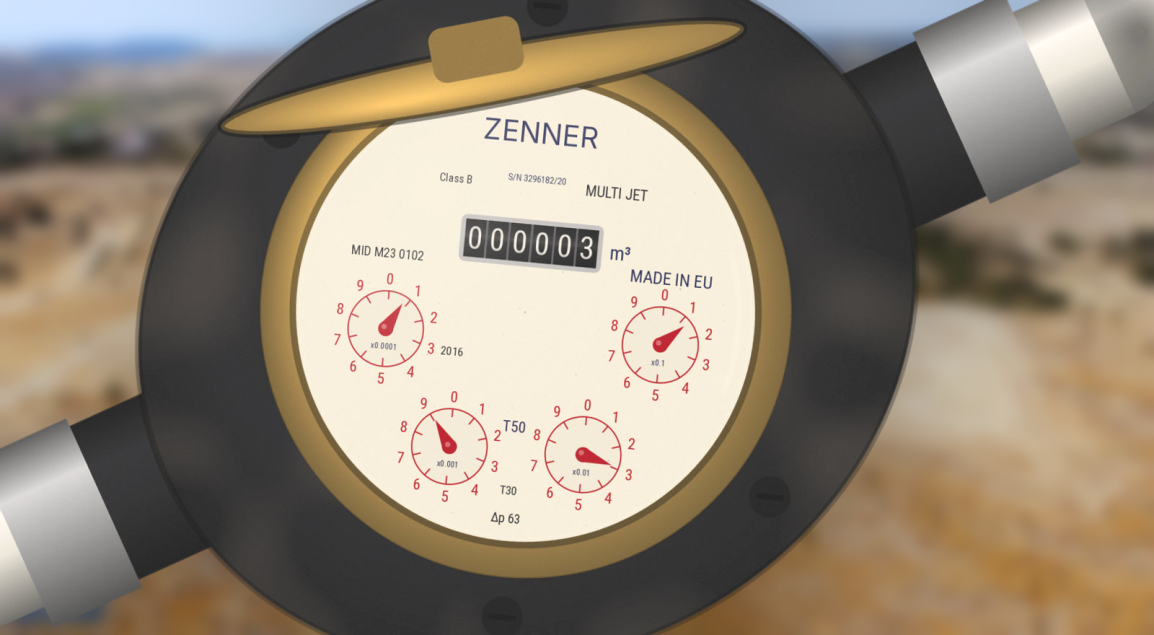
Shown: 3.1290
